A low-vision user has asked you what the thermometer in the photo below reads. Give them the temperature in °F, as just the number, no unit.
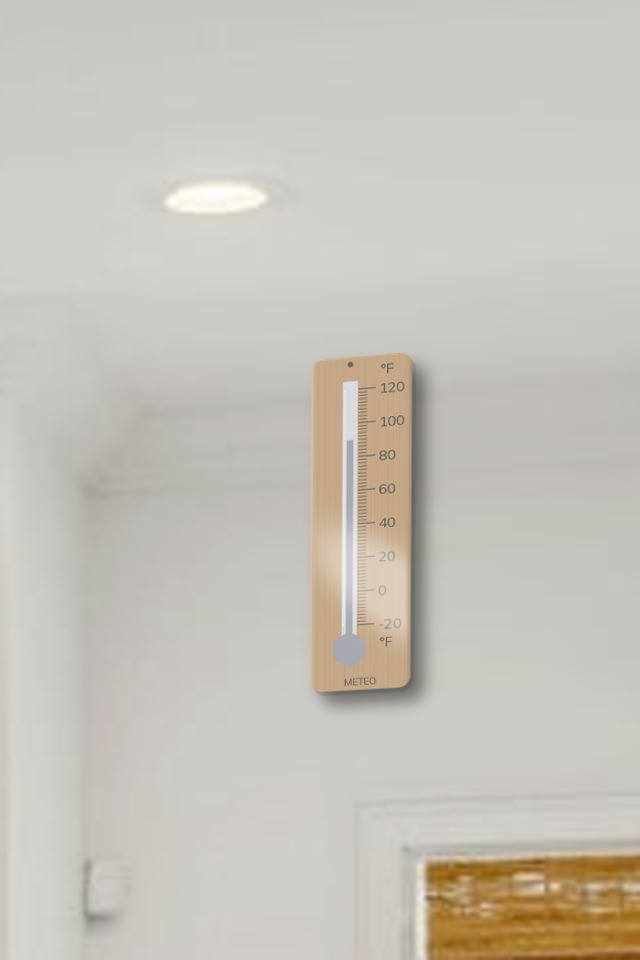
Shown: 90
